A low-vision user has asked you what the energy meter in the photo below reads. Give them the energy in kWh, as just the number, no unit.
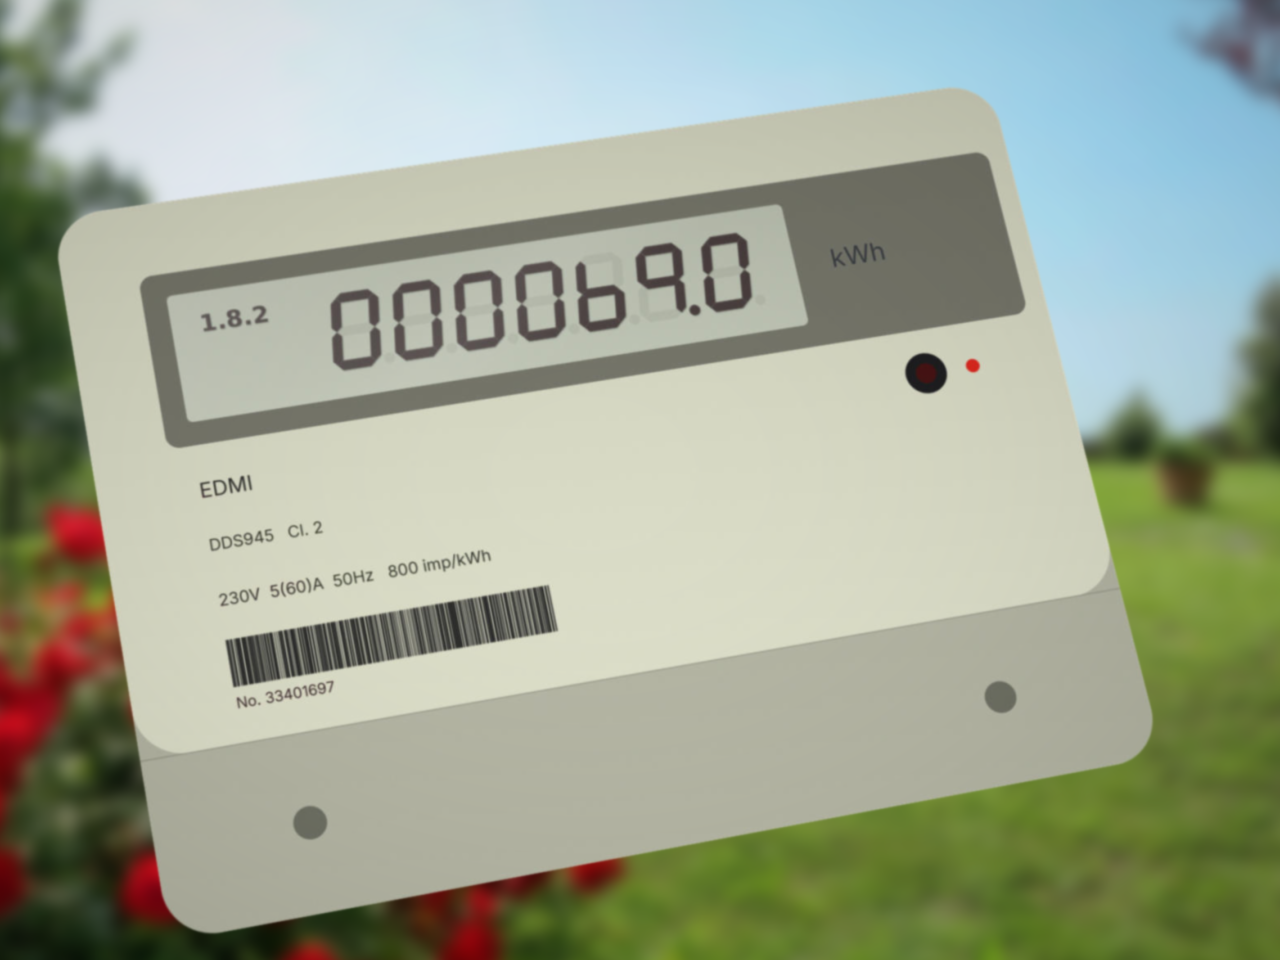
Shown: 69.0
